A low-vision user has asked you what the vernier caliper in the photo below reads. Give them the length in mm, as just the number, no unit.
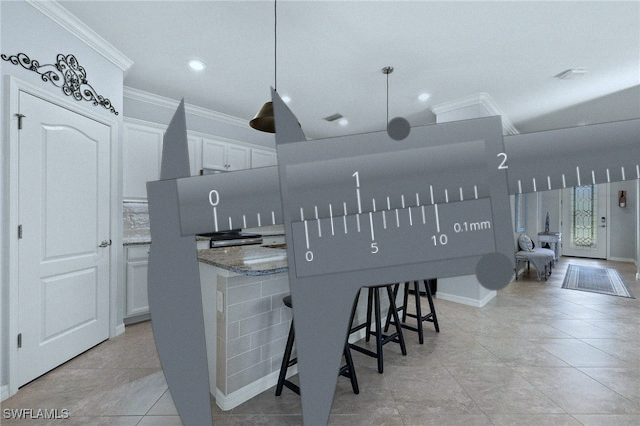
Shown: 6.2
